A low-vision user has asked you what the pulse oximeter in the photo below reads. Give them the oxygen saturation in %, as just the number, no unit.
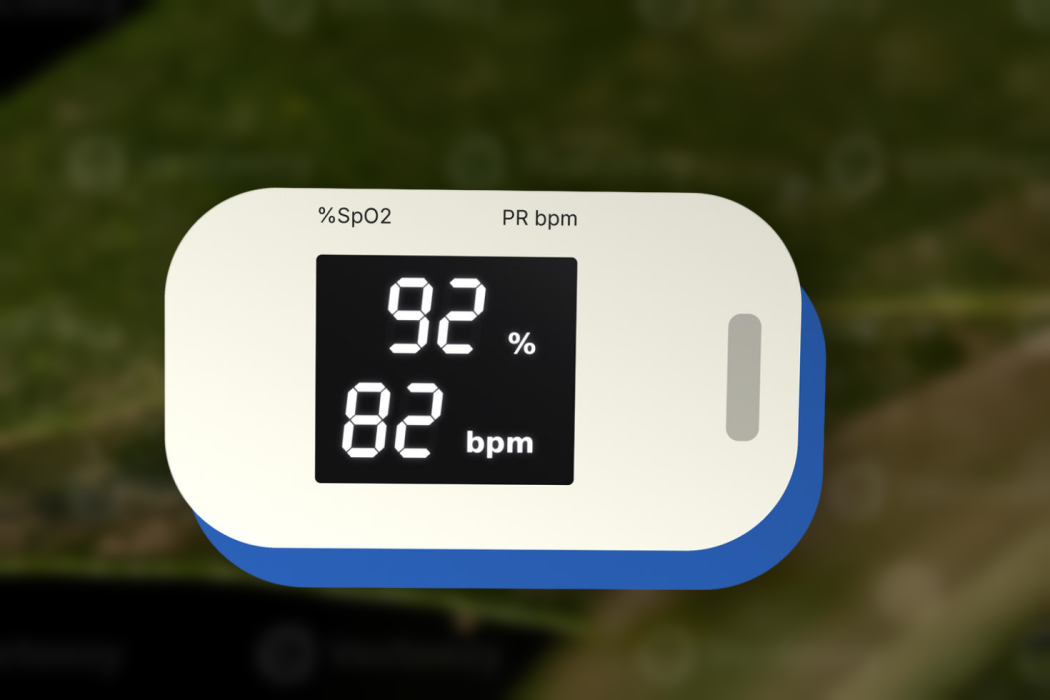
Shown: 92
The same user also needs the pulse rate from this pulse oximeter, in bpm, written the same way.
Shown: 82
